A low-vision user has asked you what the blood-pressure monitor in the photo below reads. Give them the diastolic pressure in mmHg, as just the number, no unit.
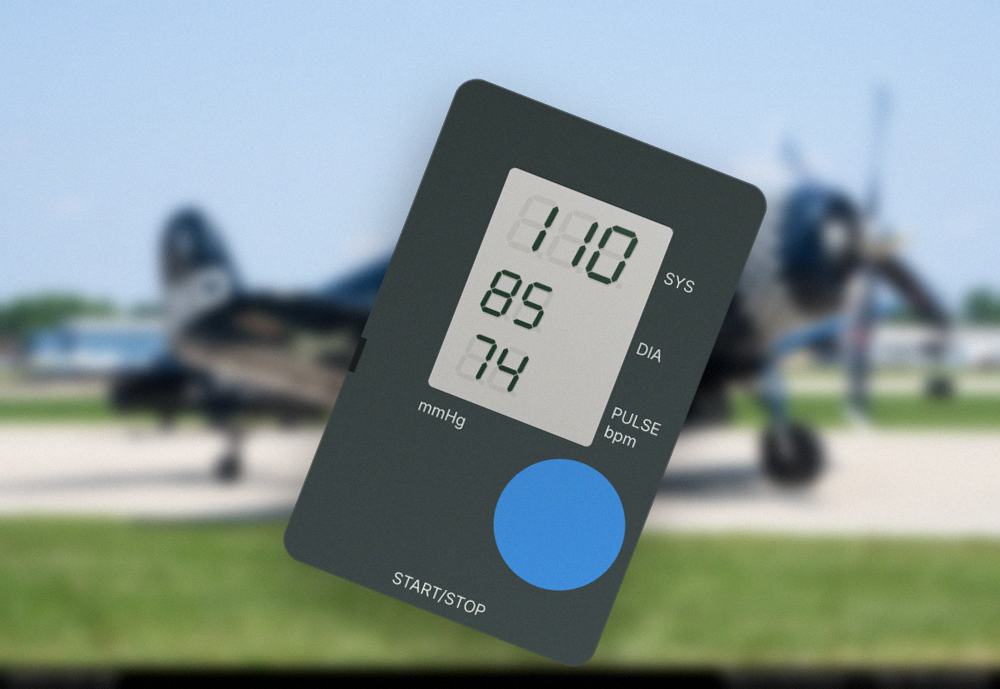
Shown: 85
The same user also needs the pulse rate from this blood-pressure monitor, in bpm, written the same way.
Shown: 74
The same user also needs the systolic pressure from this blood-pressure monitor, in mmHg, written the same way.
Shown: 110
